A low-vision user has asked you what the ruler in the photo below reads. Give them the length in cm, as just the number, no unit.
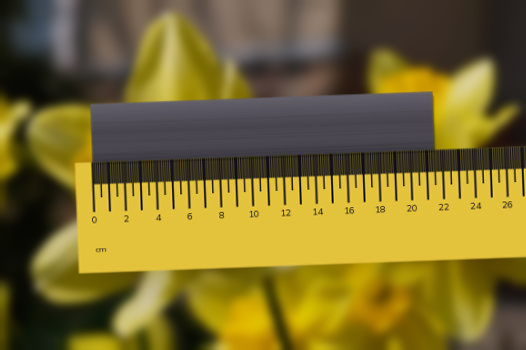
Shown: 21.5
